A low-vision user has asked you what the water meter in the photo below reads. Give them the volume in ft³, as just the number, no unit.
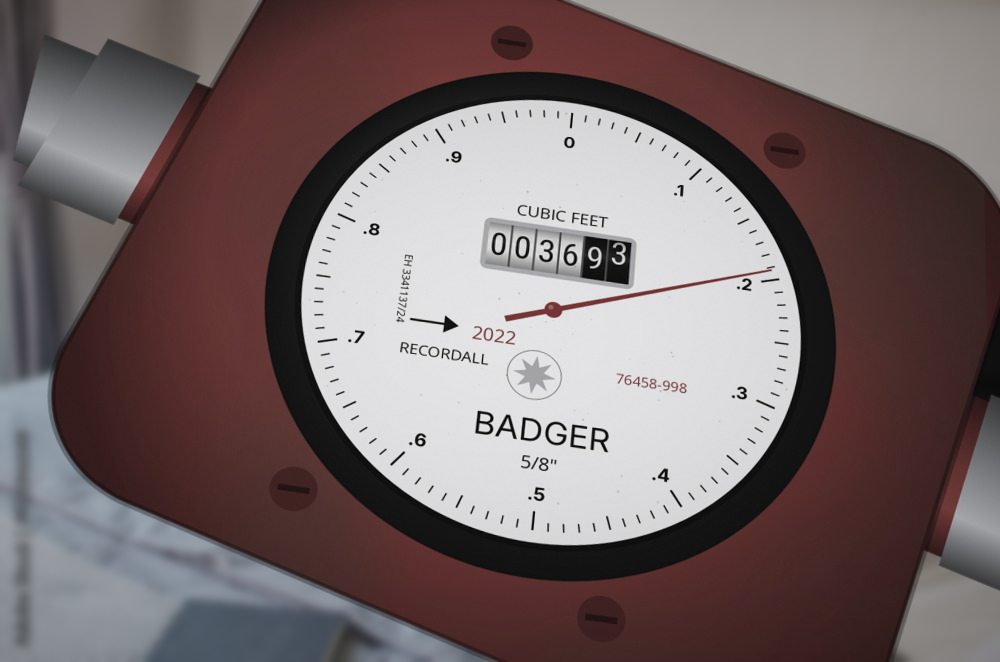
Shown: 3693.19
